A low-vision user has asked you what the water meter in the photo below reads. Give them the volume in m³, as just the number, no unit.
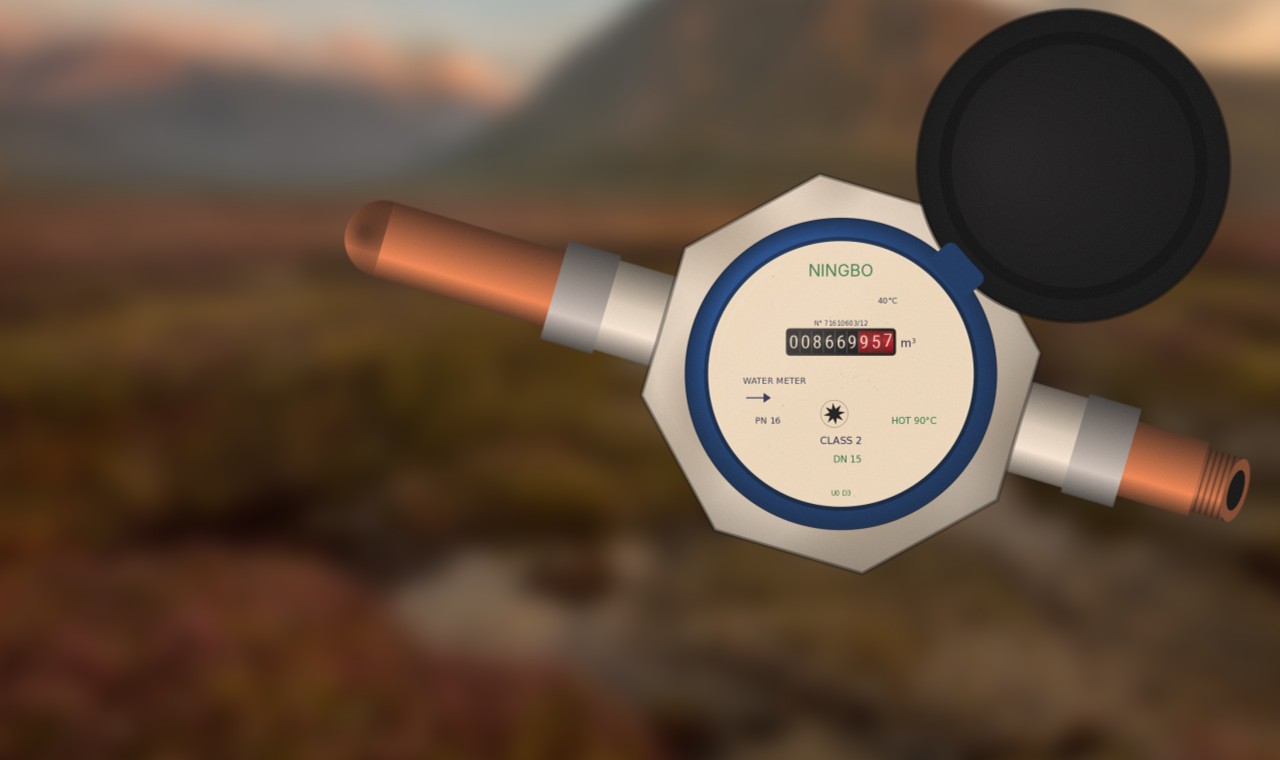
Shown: 8669.957
